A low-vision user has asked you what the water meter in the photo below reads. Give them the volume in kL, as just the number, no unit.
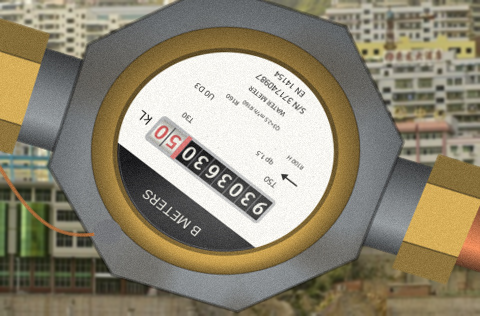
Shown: 9303630.50
